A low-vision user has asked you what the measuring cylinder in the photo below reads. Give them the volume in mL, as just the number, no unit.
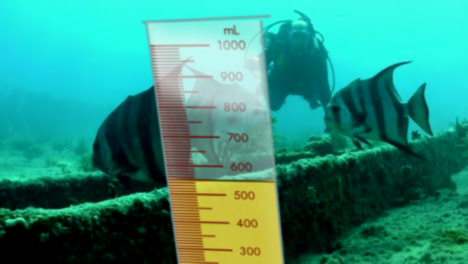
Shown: 550
